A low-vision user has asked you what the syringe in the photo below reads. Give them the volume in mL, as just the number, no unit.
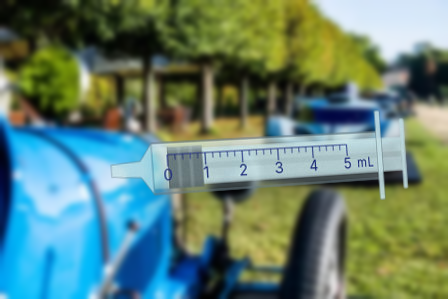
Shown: 0
